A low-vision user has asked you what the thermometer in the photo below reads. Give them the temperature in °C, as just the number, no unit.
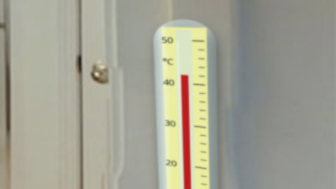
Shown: 42
